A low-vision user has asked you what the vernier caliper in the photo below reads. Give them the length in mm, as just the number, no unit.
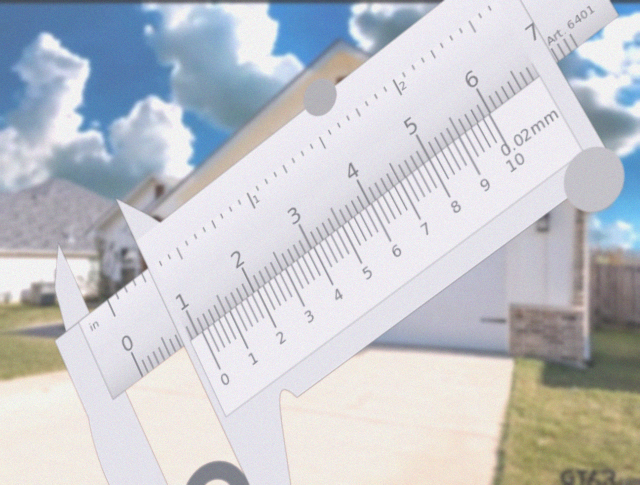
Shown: 10.8
